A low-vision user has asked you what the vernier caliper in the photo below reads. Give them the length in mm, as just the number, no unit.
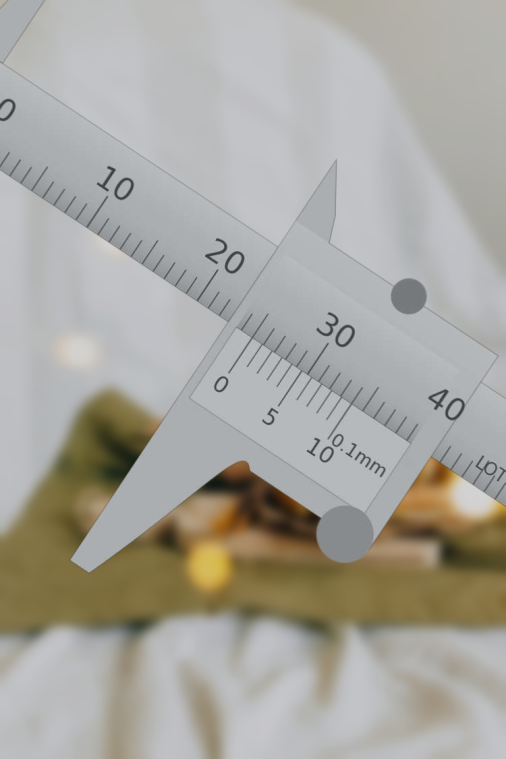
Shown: 25.0
